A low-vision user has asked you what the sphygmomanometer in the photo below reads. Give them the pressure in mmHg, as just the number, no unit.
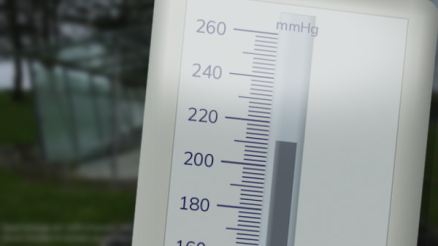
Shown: 212
